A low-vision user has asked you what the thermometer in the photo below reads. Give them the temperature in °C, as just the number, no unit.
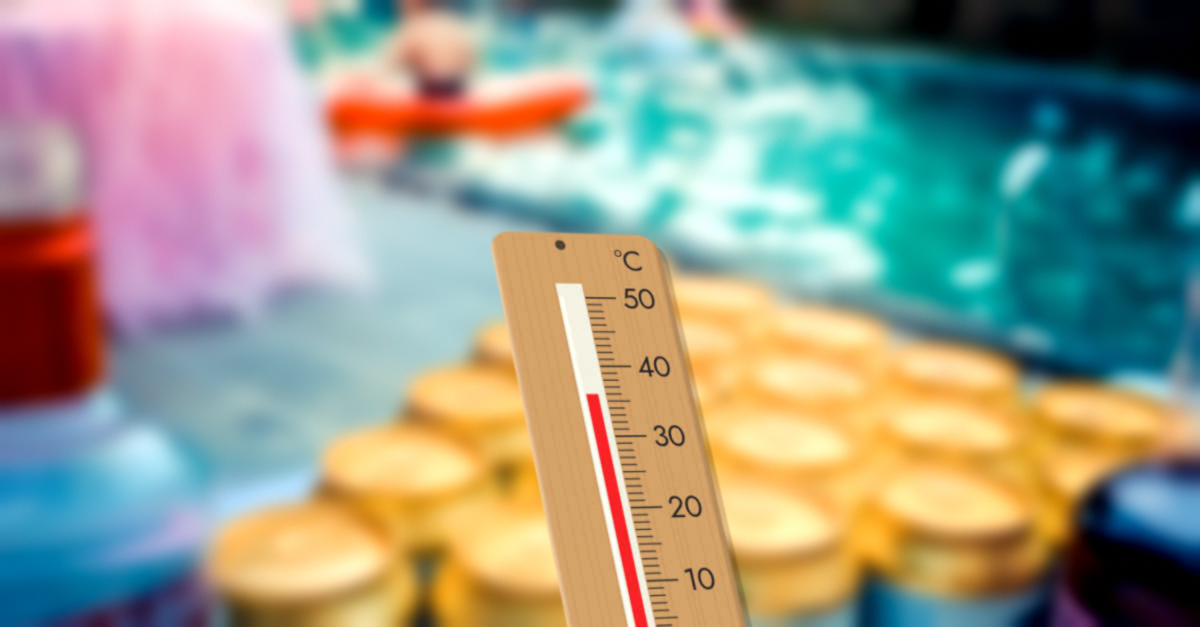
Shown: 36
